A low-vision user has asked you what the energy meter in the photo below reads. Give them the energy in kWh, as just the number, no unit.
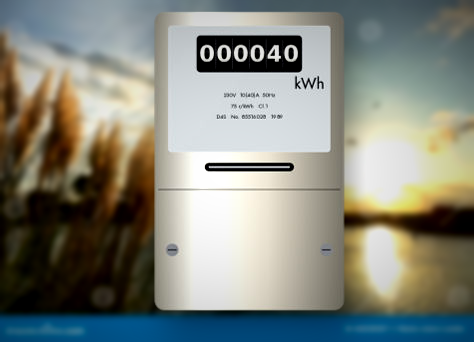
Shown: 40
